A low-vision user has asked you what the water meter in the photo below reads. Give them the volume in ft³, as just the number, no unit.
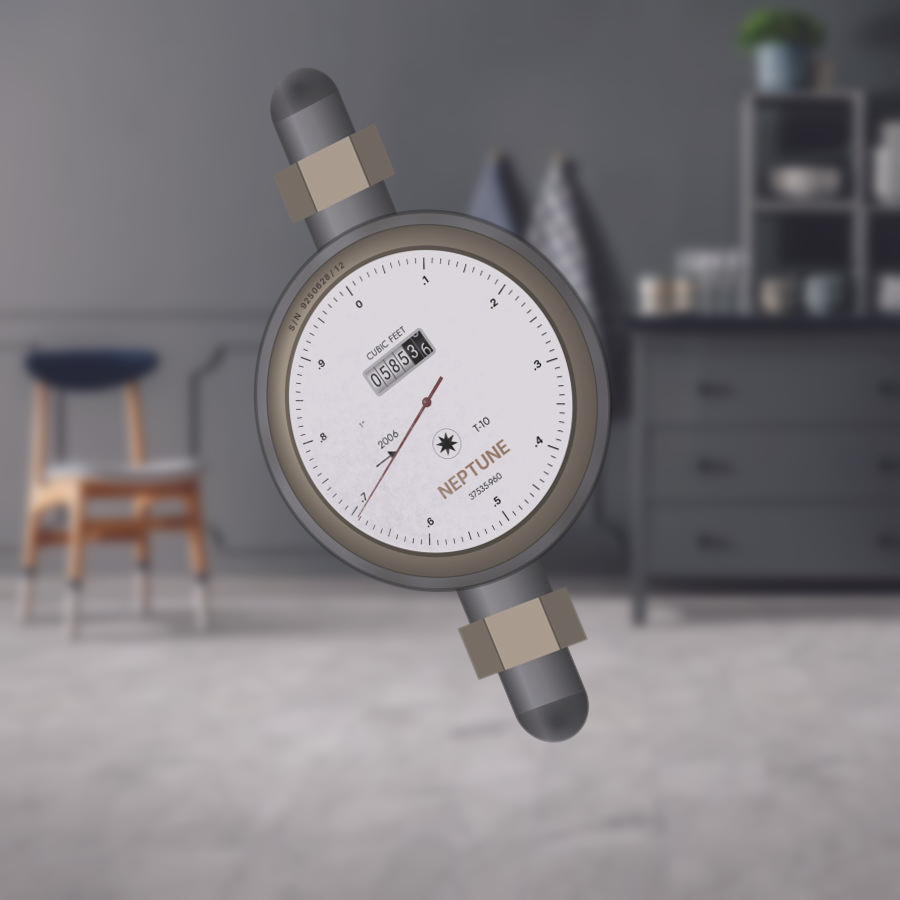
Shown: 58535.69
